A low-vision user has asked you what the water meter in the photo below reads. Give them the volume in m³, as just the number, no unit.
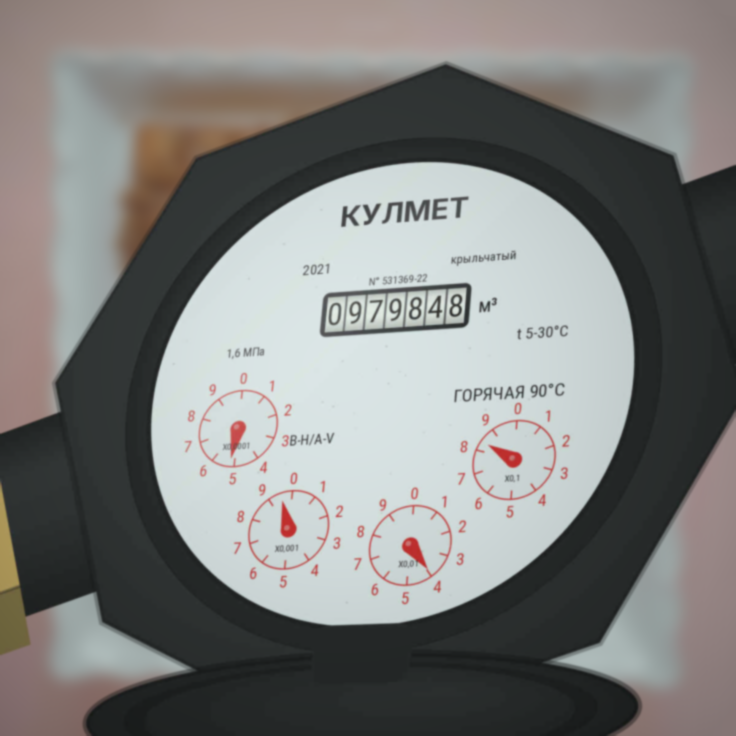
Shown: 979848.8395
